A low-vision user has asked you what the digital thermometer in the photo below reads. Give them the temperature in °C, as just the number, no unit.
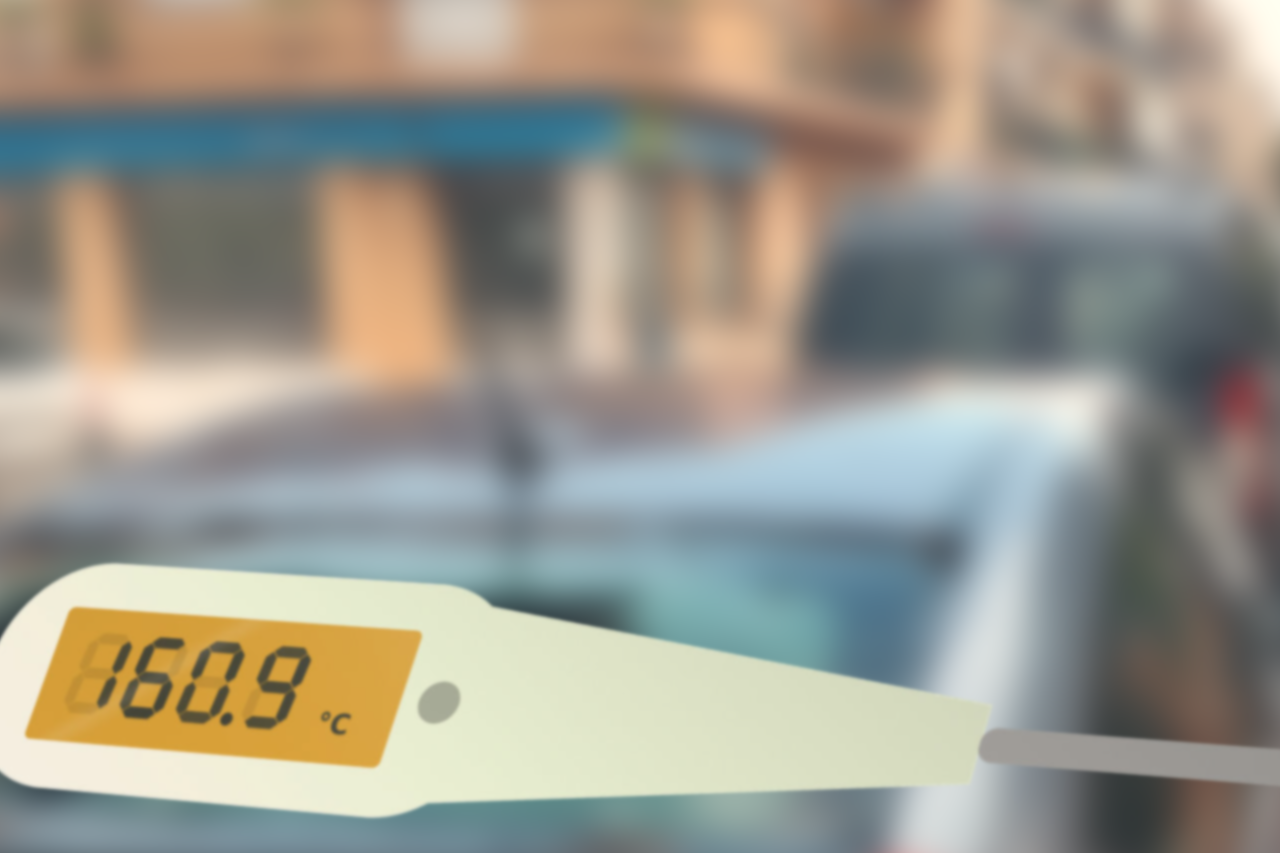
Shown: 160.9
